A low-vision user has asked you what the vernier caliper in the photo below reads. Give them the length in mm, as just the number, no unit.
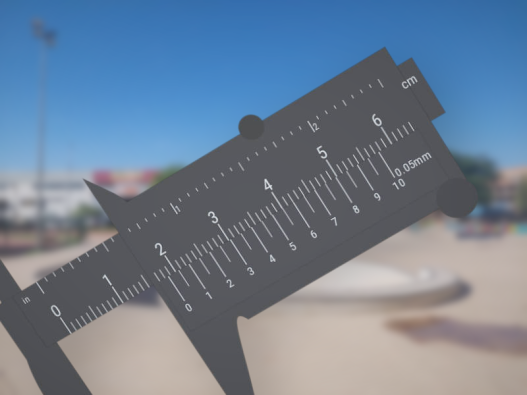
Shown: 18.6
